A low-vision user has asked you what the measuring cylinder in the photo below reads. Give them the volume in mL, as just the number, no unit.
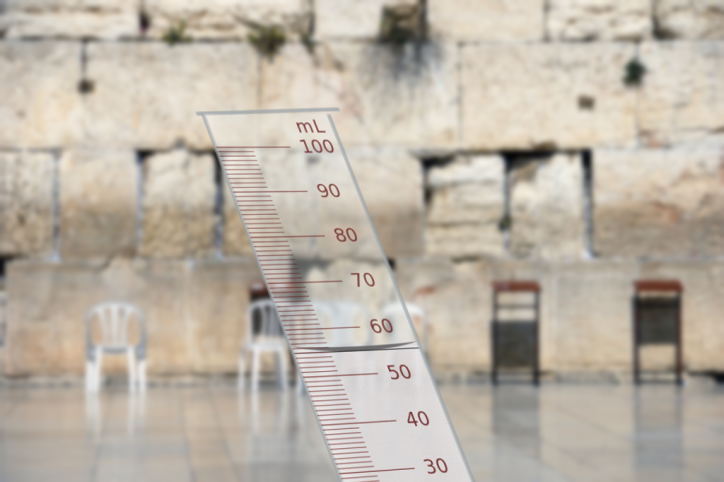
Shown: 55
